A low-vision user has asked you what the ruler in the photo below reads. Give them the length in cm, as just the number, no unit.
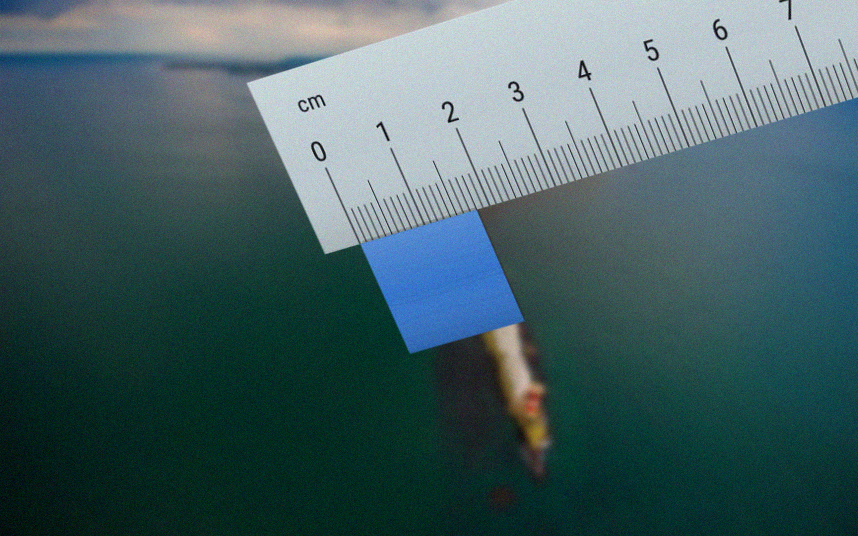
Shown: 1.8
